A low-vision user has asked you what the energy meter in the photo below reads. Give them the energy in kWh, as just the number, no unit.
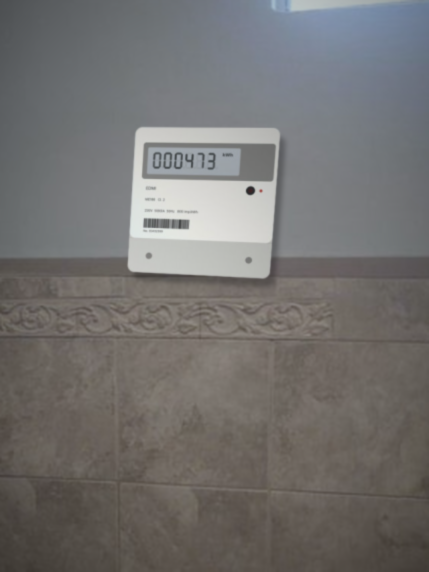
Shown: 473
